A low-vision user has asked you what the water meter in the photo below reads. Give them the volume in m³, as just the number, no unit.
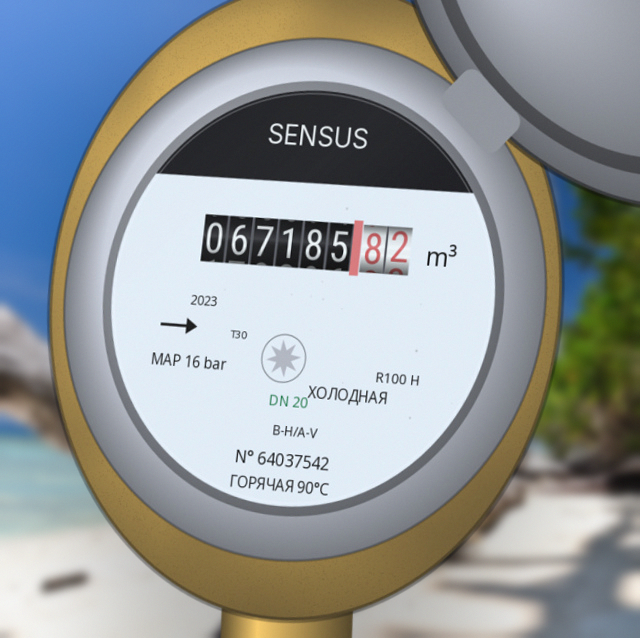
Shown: 67185.82
